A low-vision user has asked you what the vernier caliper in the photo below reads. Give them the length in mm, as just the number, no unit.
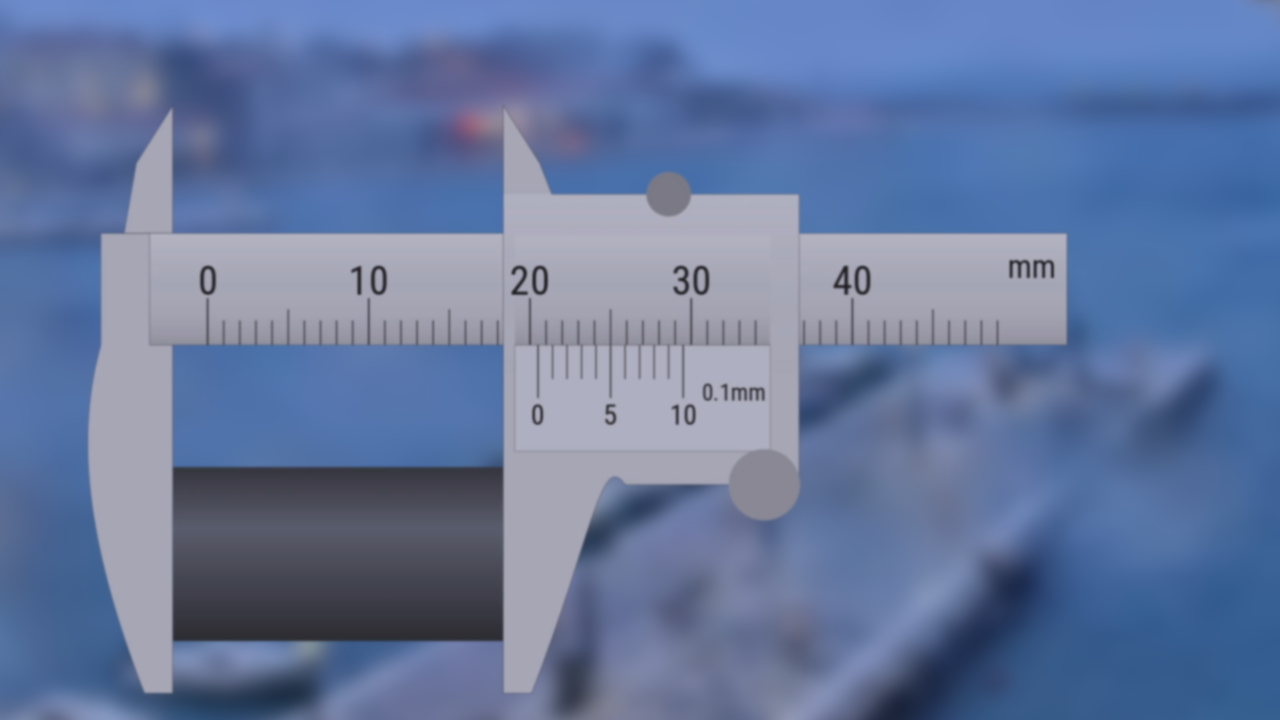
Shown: 20.5
